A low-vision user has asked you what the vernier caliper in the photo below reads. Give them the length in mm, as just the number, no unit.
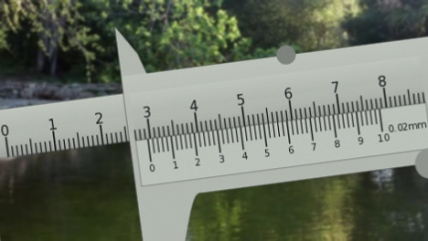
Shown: 29.5
